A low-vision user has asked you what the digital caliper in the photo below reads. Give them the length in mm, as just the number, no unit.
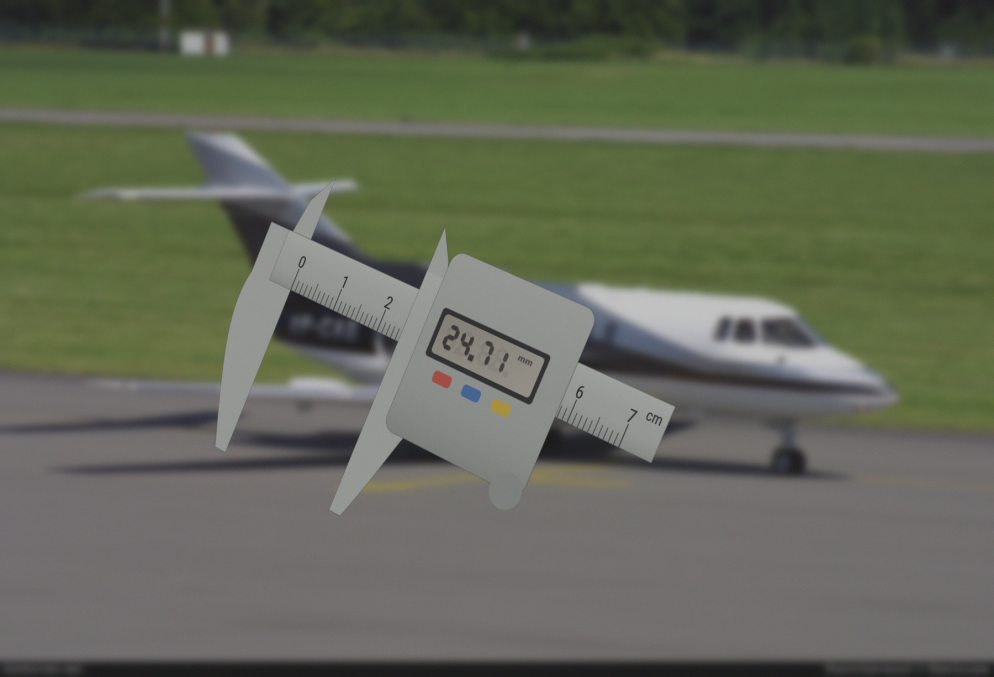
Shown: 24.71
